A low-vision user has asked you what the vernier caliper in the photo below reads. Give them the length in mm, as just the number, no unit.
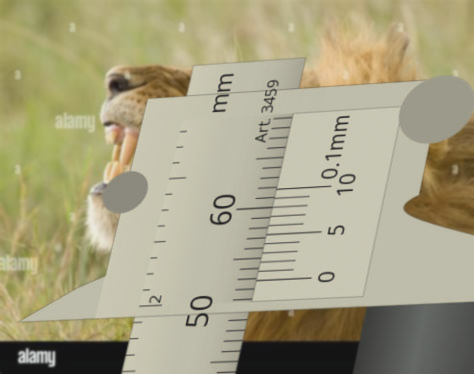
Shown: 52.8
